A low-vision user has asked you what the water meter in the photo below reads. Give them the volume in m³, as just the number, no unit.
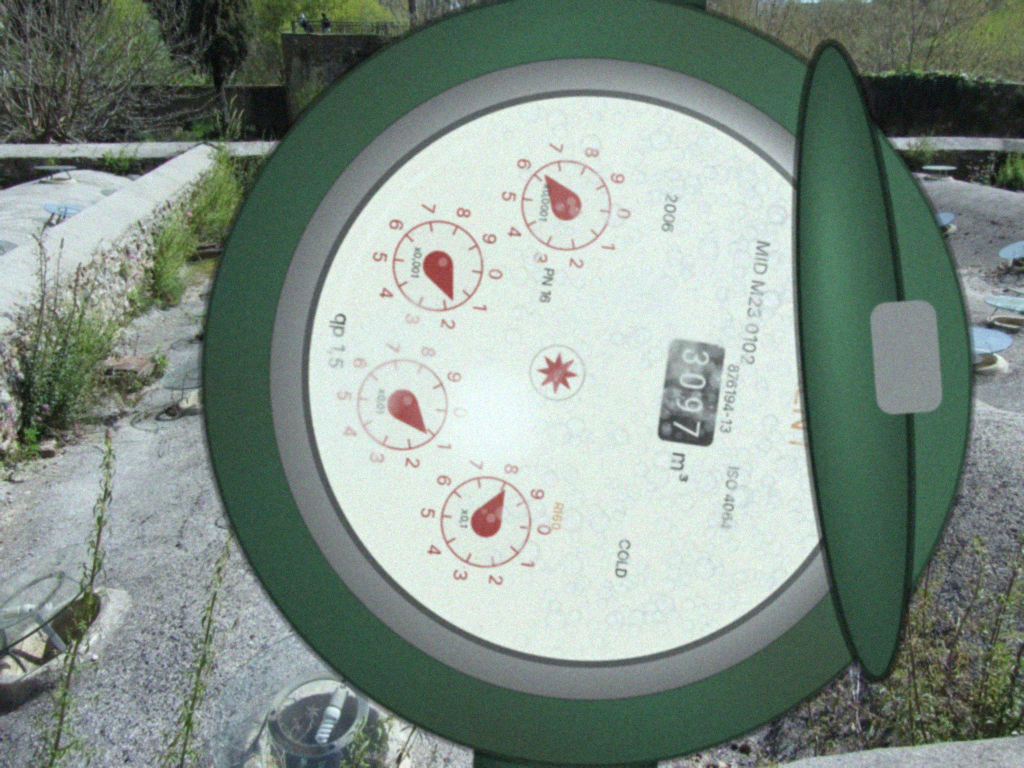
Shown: 3097.8116
